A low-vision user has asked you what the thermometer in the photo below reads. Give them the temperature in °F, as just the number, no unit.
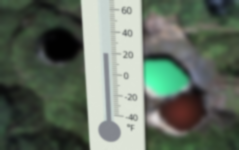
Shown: 20
